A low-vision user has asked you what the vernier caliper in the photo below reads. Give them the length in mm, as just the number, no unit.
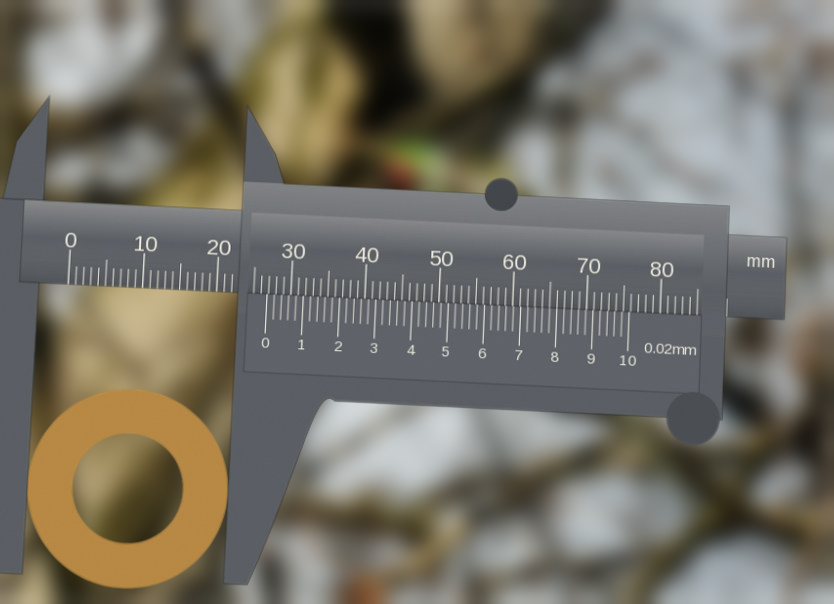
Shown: 26.8
